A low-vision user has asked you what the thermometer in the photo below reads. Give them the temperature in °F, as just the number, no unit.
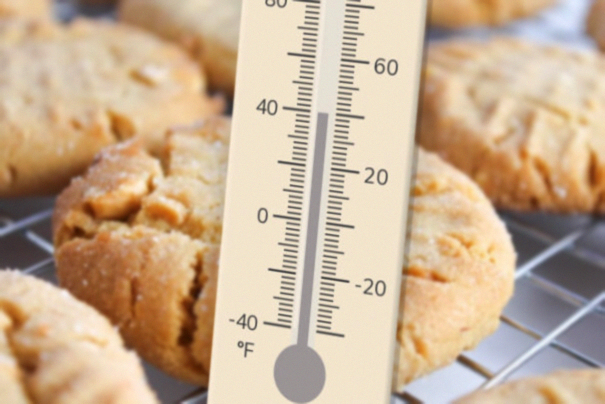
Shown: 40
